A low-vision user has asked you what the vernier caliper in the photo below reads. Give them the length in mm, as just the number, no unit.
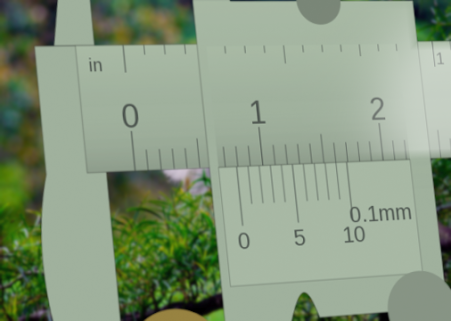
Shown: 7.9
